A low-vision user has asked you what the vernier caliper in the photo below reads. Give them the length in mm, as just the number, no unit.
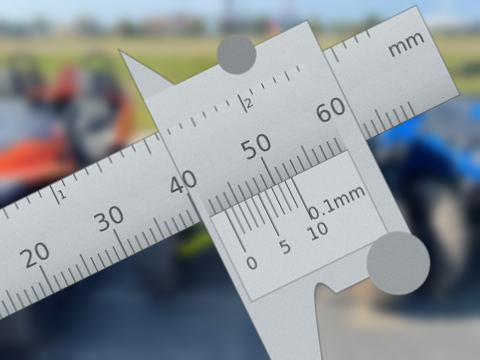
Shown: 43.2
